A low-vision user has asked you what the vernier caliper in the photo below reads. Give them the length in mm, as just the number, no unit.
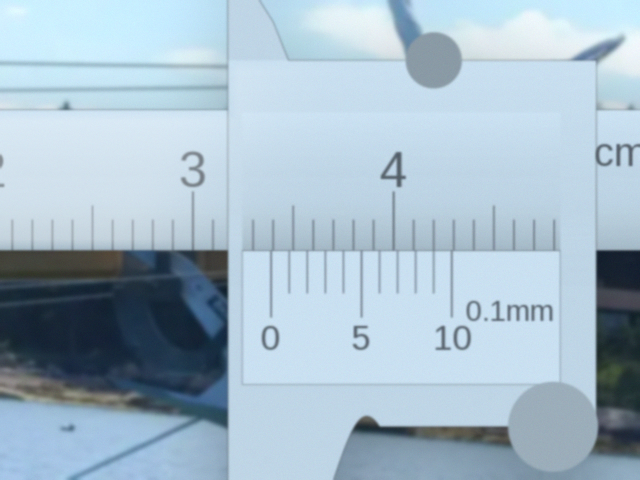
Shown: 33.9
